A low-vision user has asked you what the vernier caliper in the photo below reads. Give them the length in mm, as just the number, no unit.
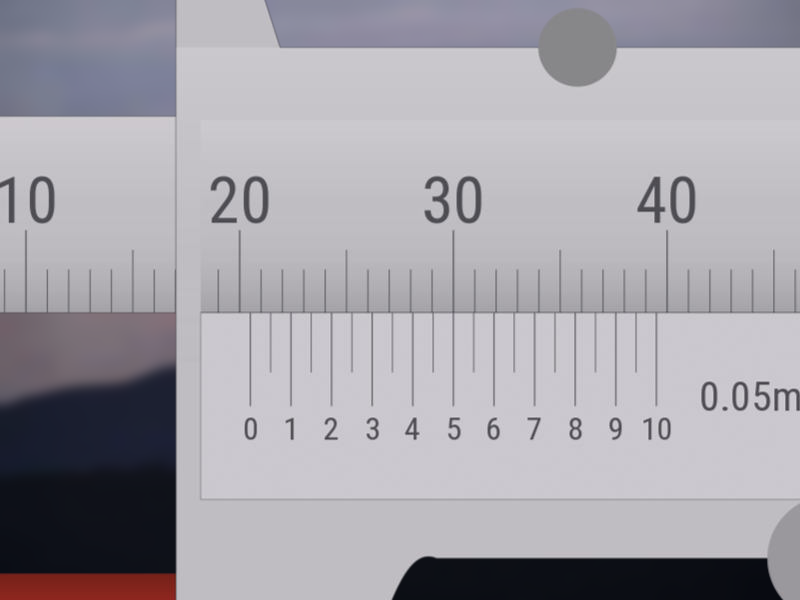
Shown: 20.5
